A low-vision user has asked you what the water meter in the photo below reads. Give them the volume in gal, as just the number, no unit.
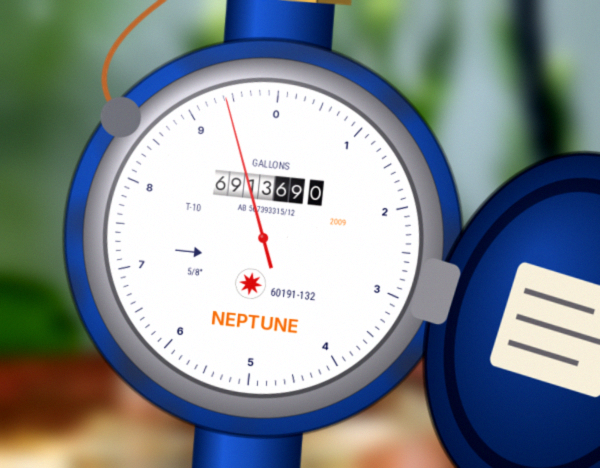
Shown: 6913689.4
